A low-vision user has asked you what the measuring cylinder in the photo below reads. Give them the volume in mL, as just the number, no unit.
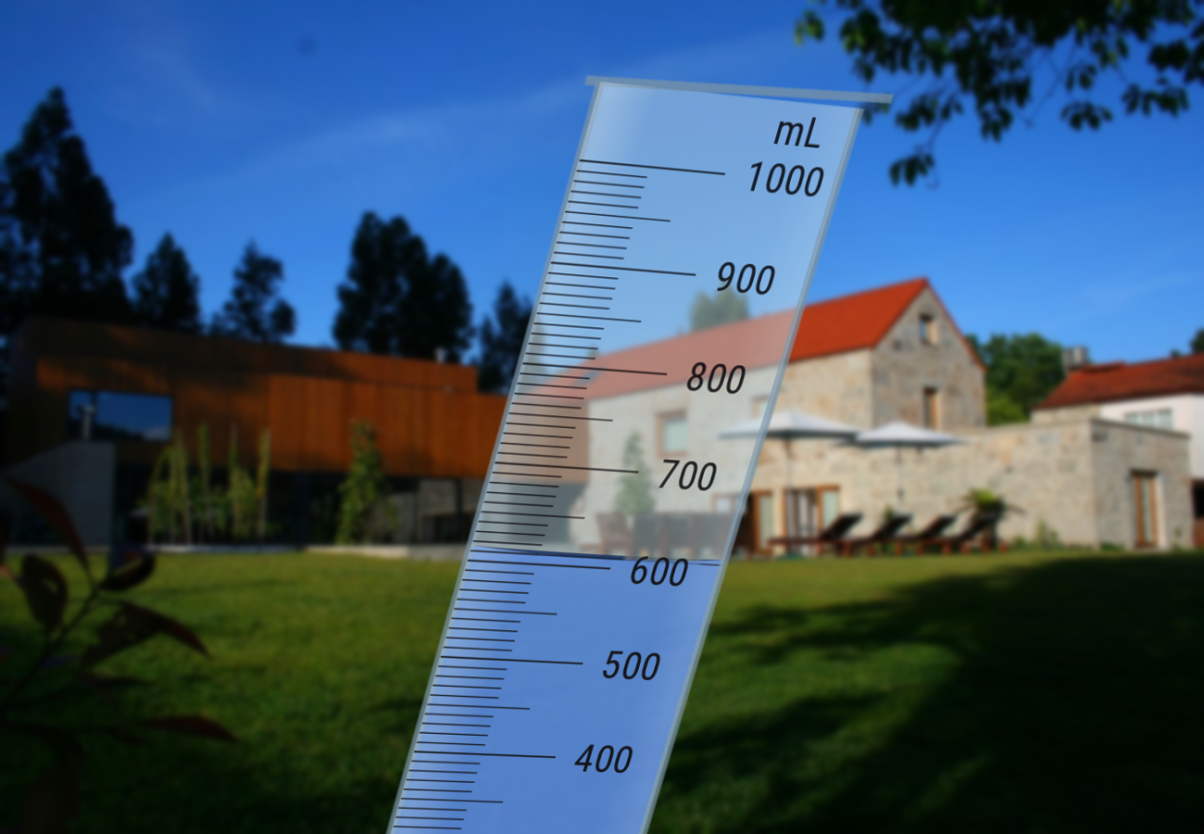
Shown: 610
